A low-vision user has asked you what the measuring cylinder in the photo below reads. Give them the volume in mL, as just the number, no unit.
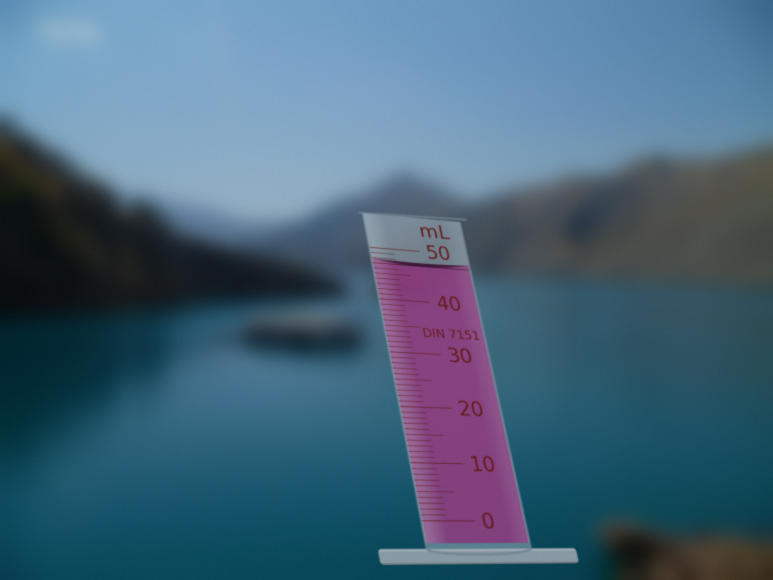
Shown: 47
